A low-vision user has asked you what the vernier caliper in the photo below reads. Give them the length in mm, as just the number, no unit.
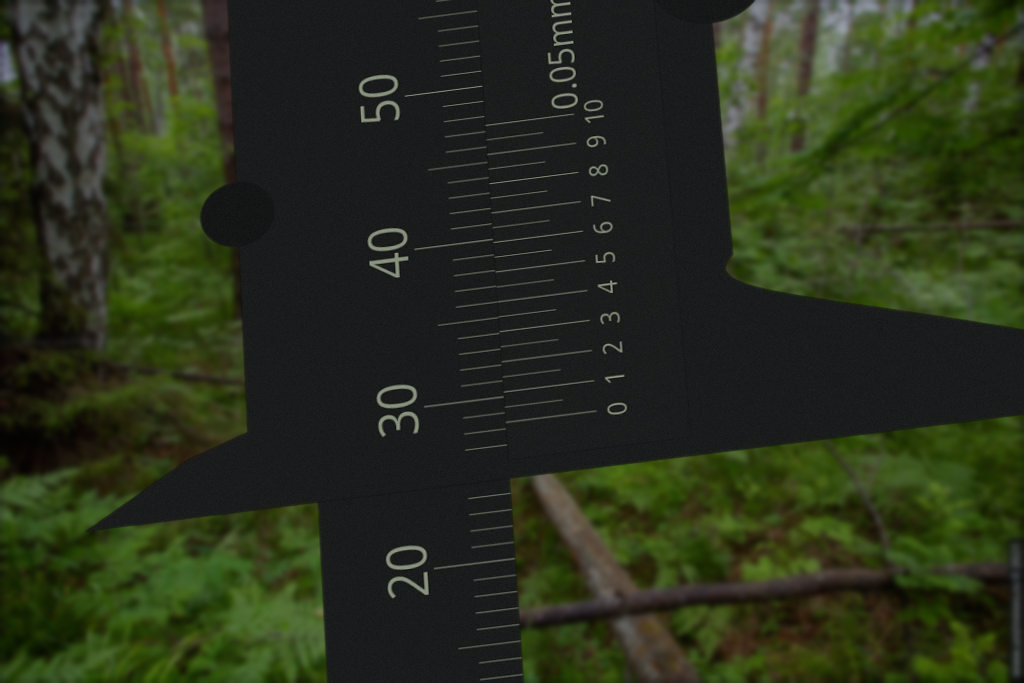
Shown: 28.4
